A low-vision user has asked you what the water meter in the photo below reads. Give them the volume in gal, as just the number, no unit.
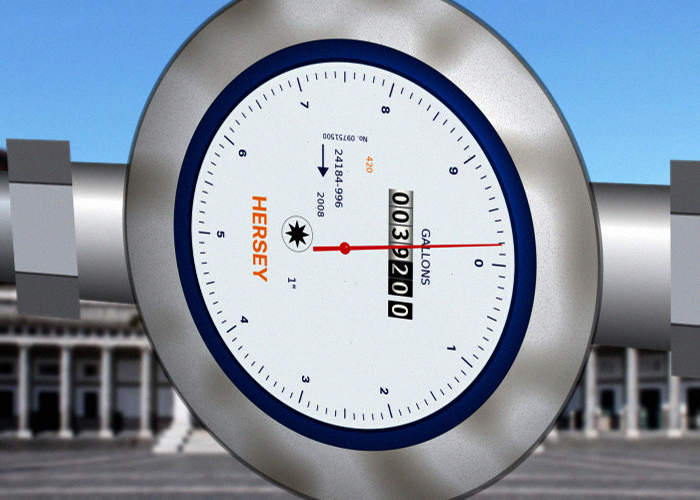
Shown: 39199.8
